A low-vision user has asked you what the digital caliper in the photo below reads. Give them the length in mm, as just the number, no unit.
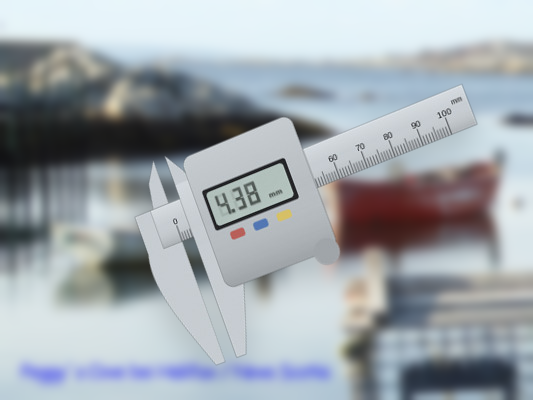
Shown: 4.38
